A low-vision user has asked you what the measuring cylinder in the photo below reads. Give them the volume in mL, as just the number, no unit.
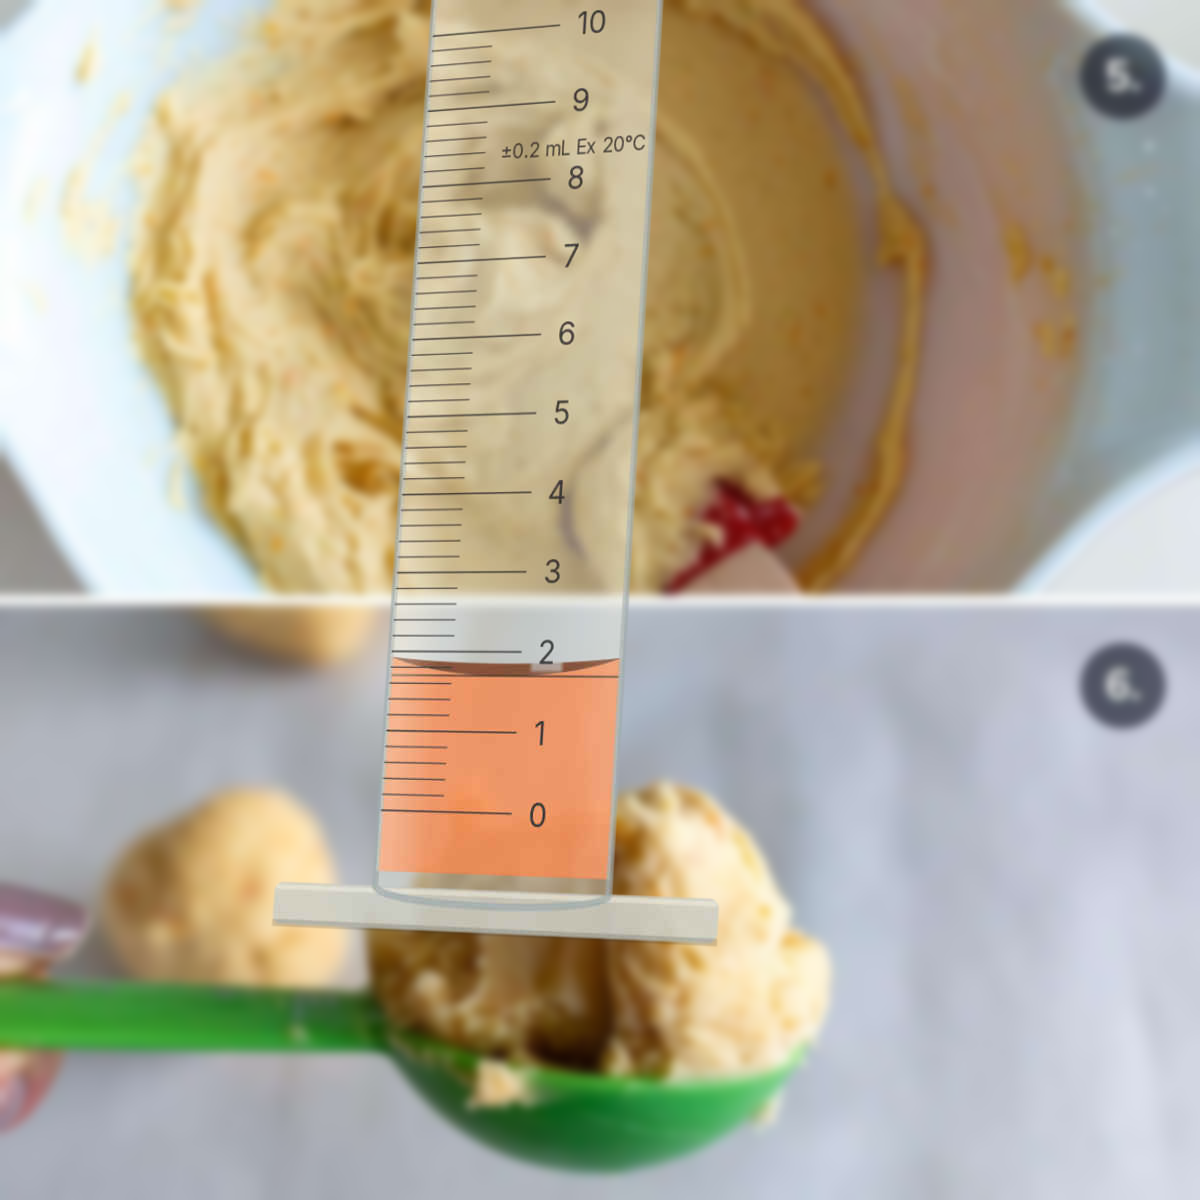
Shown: 1.7
